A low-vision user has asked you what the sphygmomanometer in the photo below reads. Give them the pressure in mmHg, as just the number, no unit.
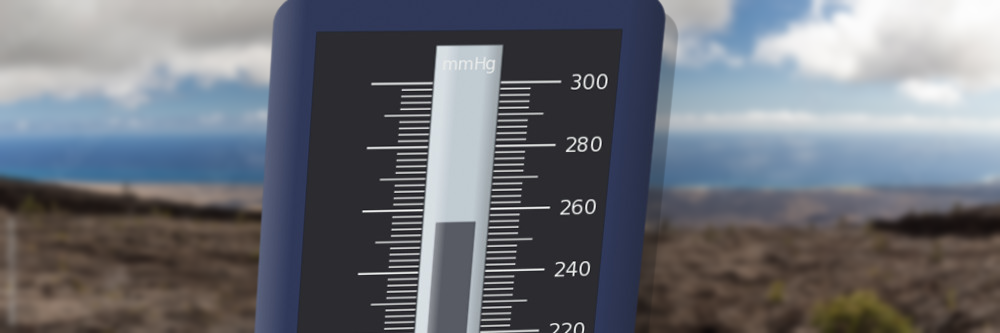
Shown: 256
